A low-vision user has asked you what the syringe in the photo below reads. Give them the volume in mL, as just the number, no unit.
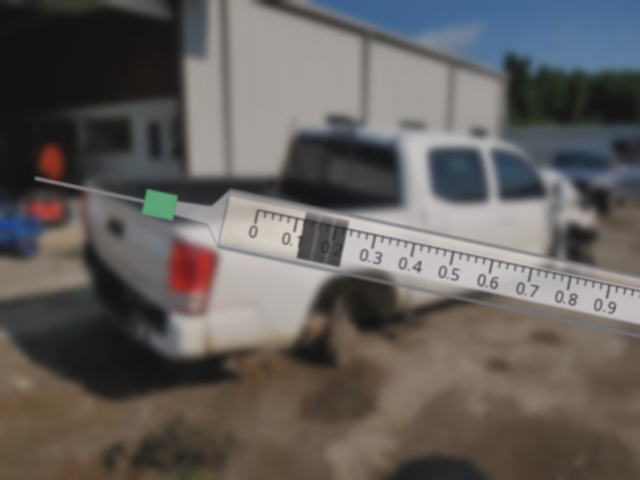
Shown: 0.12
